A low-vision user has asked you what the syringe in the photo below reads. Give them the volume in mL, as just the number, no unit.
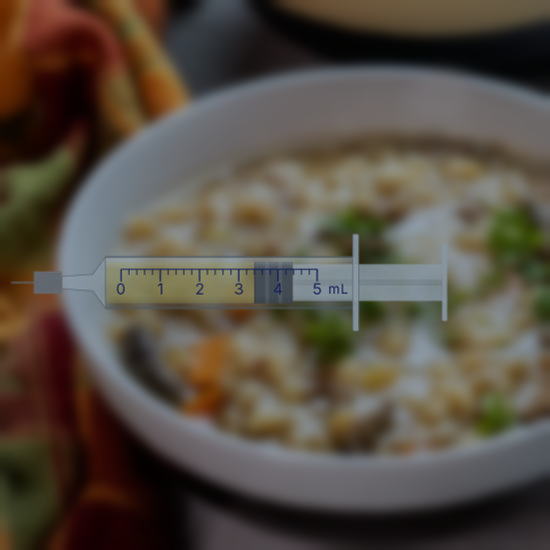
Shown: 3.4
